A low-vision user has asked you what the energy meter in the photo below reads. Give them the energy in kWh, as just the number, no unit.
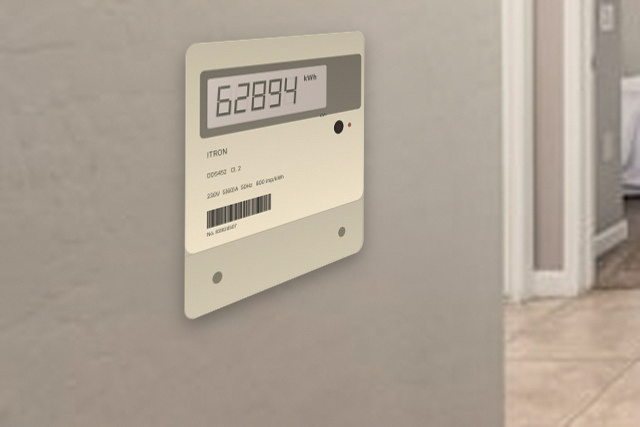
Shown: 62894
